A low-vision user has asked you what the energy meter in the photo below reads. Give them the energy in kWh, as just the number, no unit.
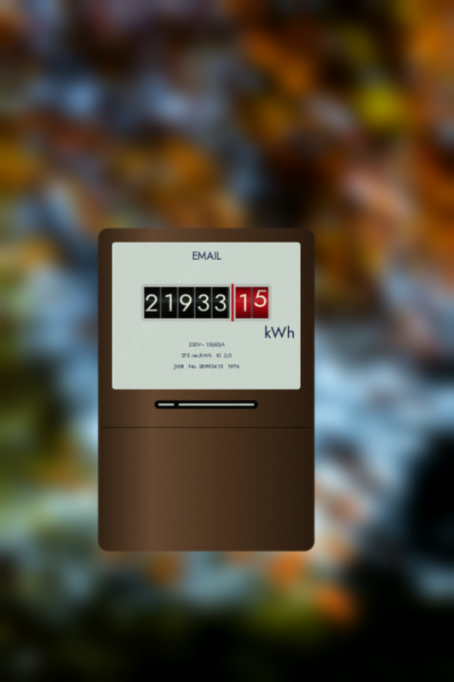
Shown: 21933.15
